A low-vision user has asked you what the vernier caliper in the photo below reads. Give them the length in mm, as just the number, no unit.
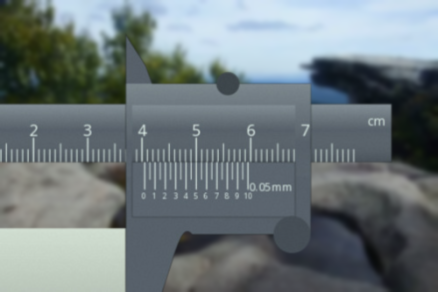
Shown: 40.5
